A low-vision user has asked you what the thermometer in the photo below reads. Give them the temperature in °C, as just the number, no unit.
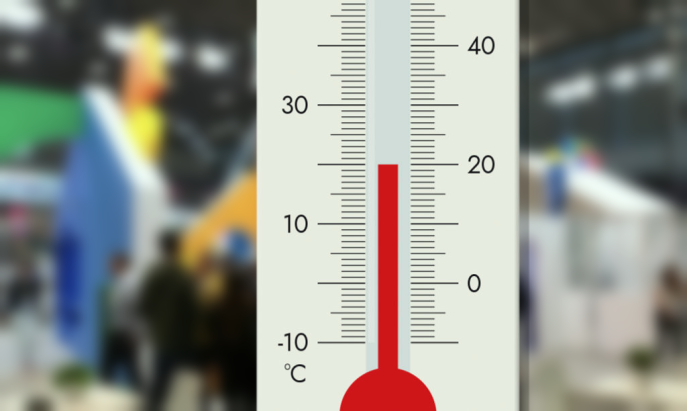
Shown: 20
